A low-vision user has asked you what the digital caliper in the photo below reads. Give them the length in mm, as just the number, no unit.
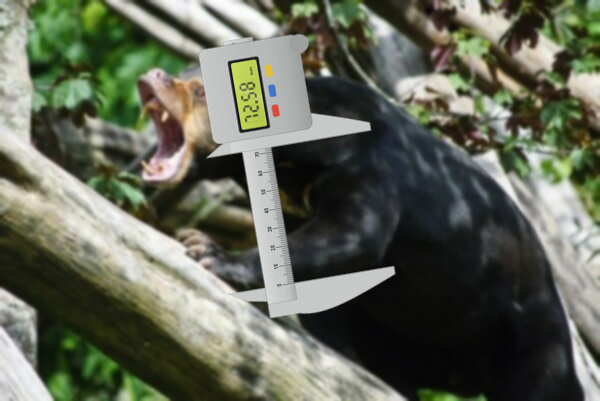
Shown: 72.58
